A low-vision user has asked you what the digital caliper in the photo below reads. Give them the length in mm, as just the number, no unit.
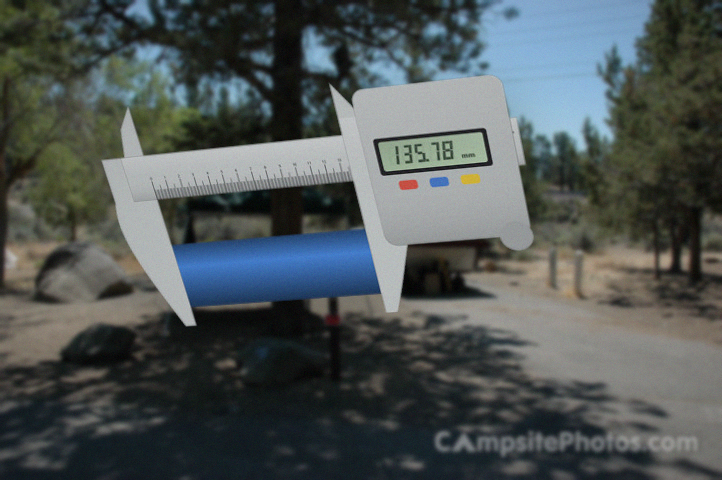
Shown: 135.78
